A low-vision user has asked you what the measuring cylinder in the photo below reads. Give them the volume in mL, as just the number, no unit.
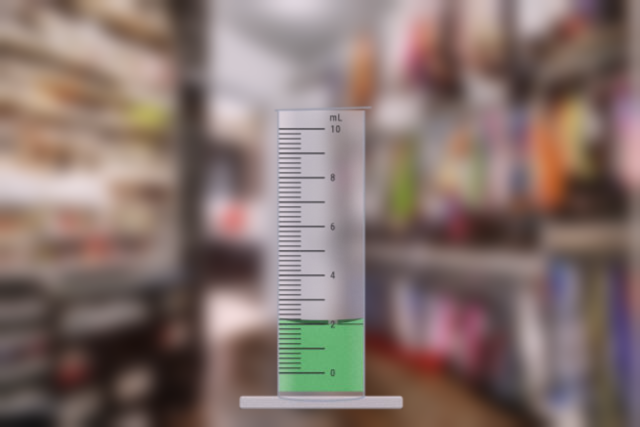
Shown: 2
